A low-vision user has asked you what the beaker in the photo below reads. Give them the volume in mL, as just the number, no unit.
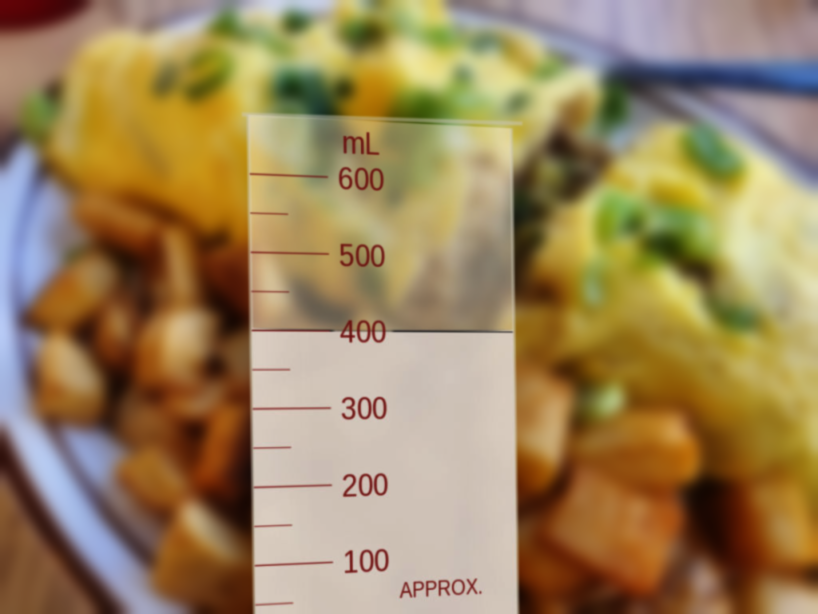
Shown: 400
